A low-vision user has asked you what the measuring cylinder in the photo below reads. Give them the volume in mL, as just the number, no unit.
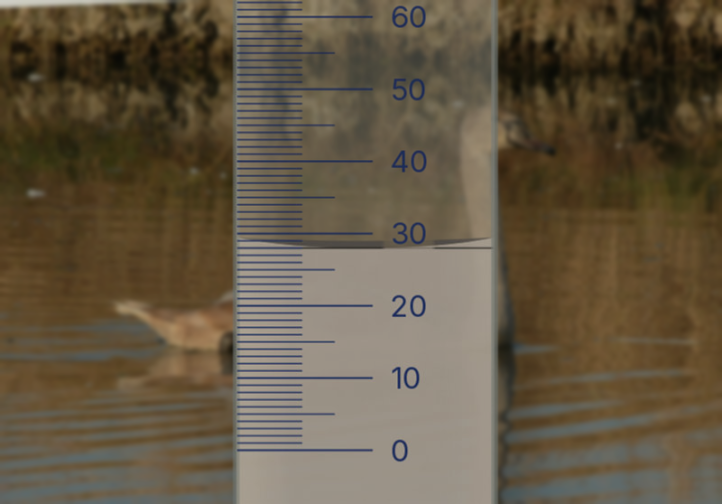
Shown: 28
